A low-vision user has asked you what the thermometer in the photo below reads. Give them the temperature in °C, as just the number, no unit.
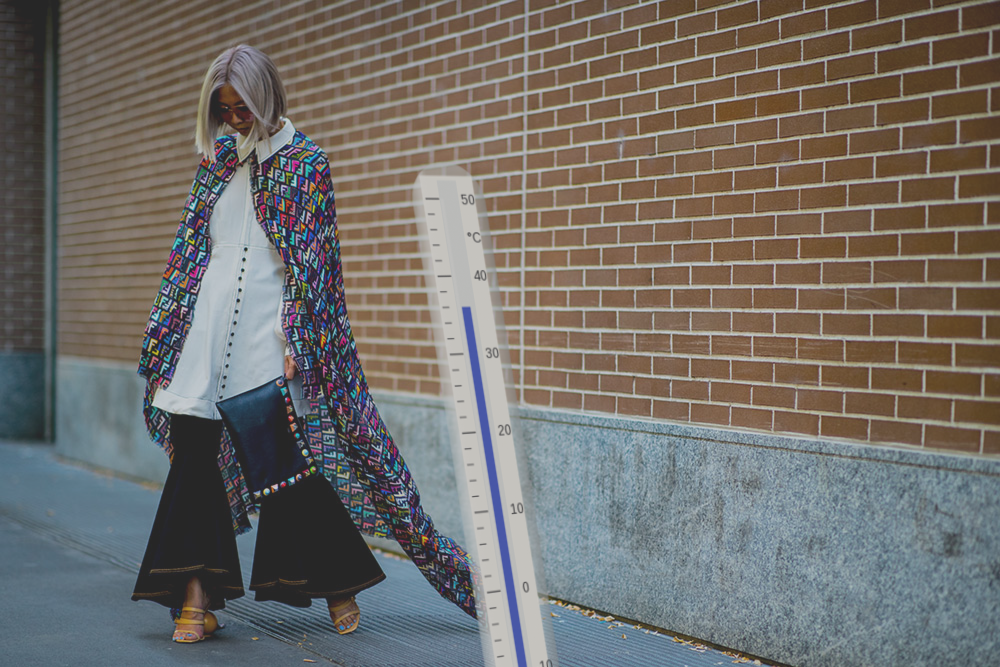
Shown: 36
